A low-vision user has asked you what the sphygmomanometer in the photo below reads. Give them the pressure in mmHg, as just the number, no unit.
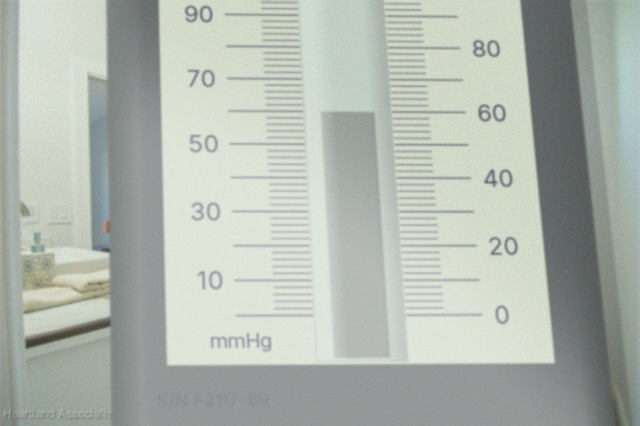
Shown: 60
